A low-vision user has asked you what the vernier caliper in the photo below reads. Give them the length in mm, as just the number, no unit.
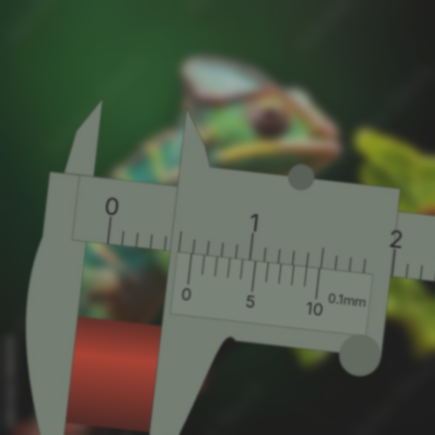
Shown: 5.9
